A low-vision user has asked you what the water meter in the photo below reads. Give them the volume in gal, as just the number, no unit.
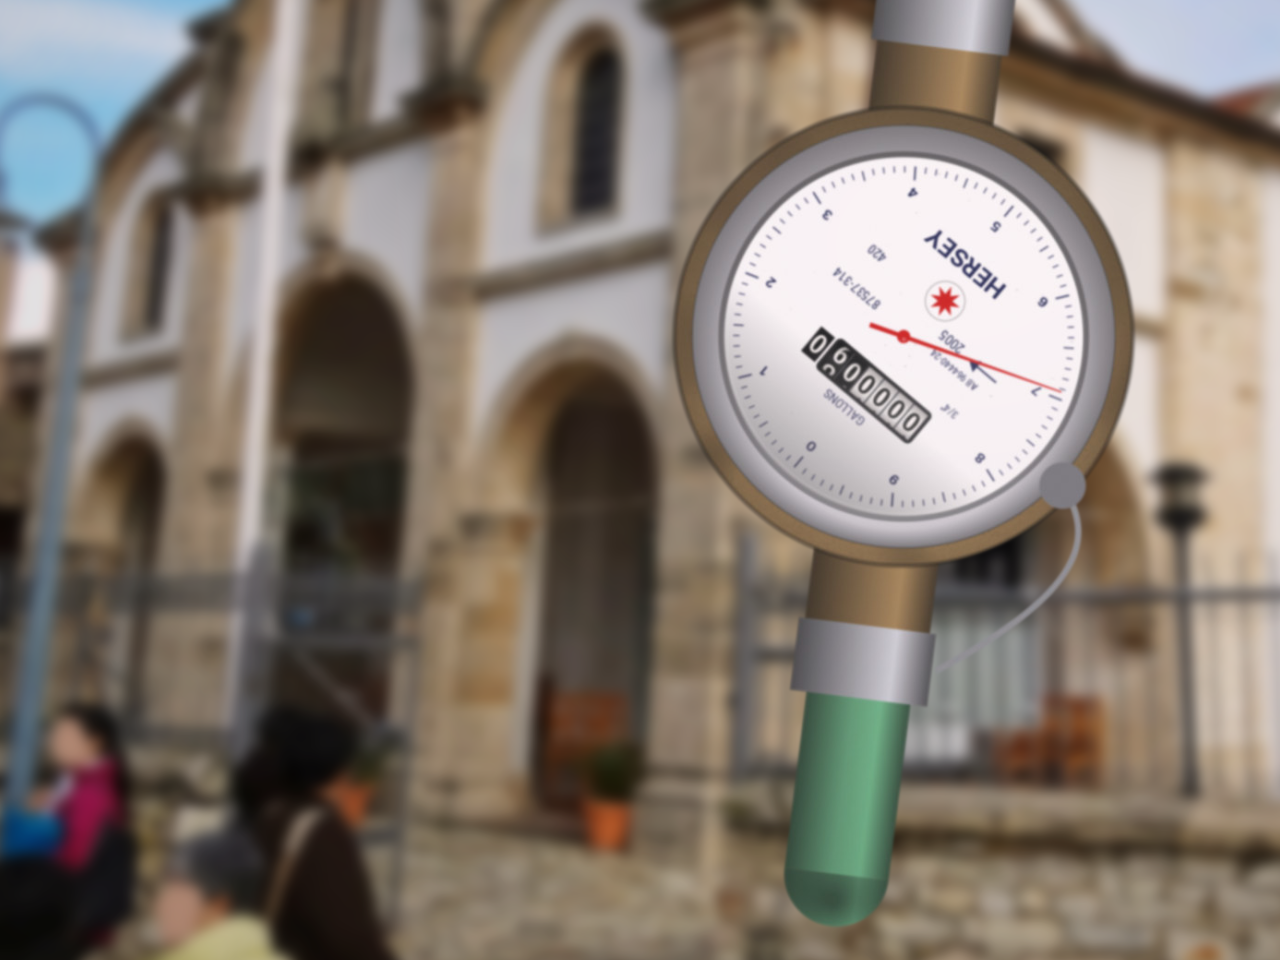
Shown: 86.9
